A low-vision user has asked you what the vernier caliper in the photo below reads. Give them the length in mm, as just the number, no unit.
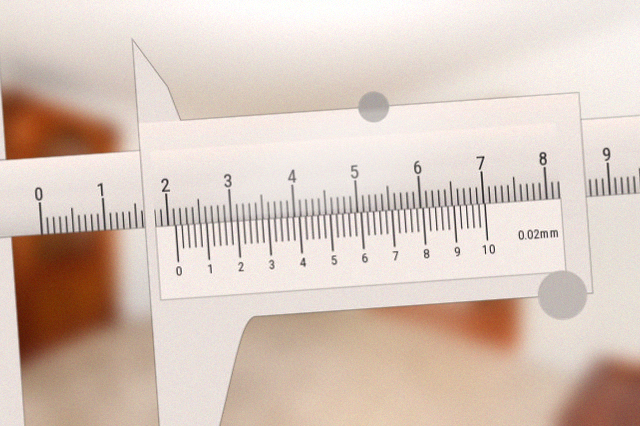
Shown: 21.2
